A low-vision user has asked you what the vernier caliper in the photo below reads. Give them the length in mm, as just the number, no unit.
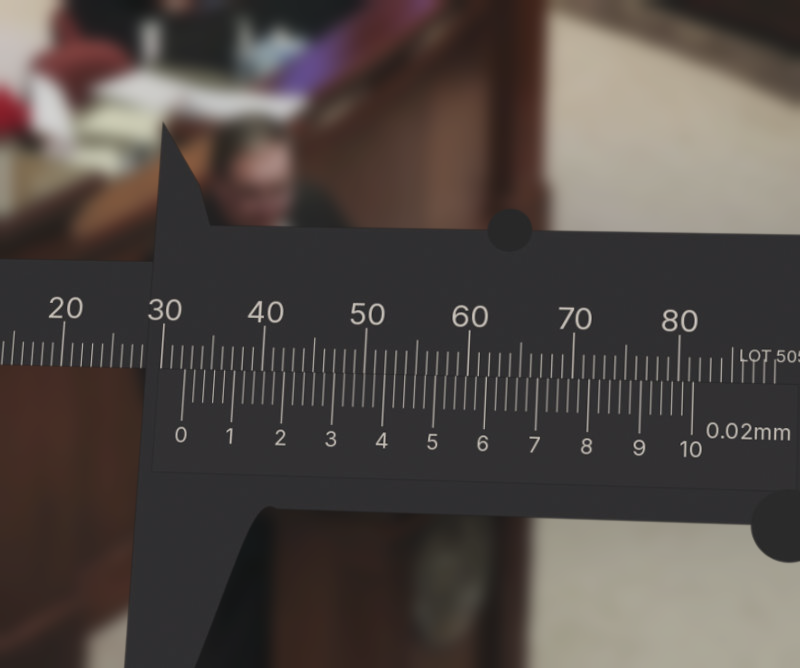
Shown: 32.4
